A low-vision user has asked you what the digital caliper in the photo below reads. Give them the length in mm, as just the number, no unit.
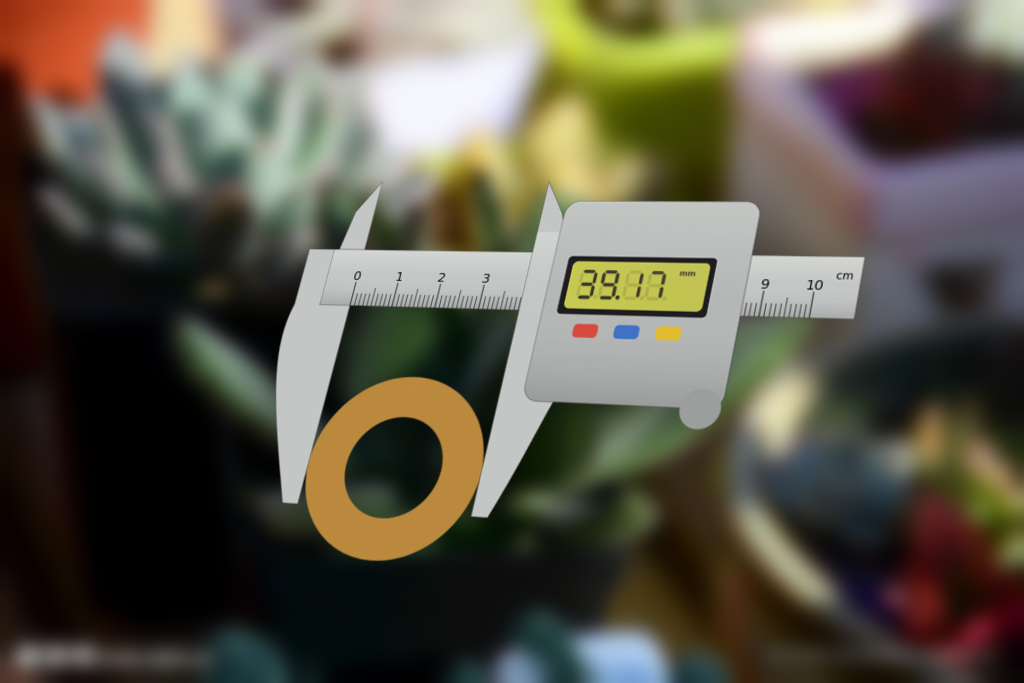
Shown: 39.17
